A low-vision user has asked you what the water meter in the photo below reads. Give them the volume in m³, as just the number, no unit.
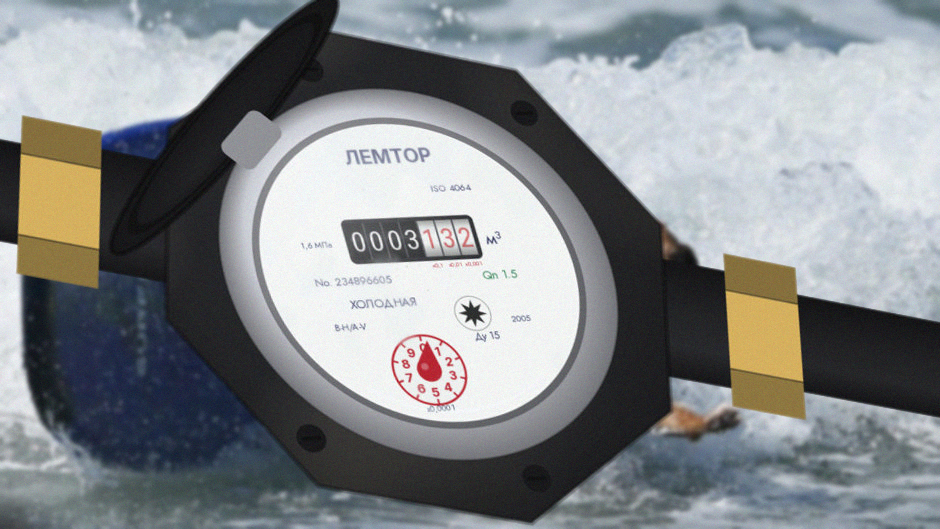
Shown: 3.1320
